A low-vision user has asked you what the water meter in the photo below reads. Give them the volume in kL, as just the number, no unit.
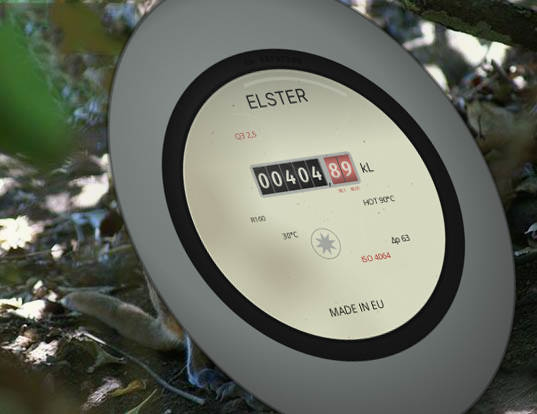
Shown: 404.89
